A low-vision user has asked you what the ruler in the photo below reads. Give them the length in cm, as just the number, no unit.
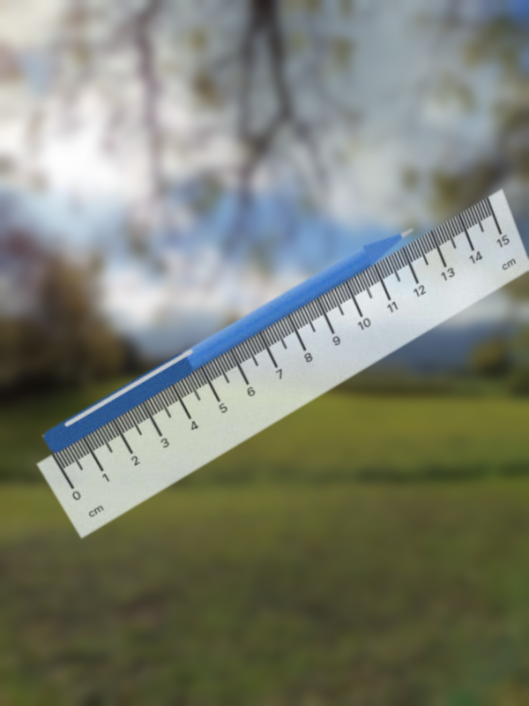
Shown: 12.5
